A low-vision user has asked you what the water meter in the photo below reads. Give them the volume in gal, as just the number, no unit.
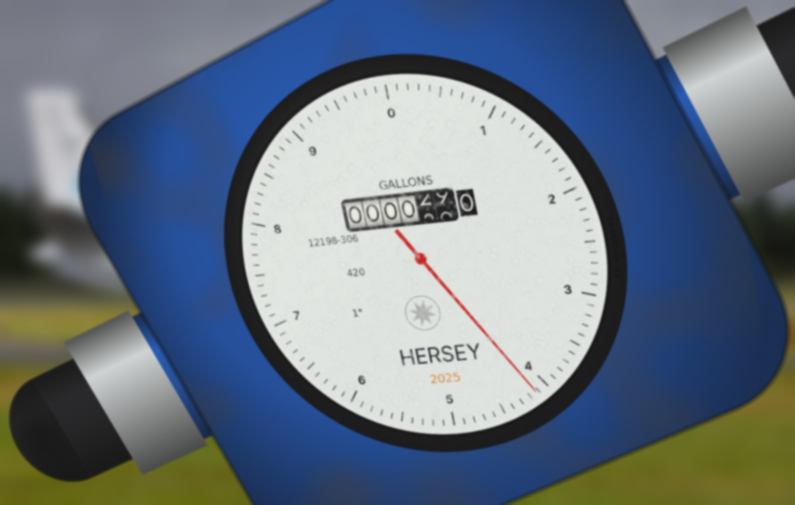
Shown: 294.1
